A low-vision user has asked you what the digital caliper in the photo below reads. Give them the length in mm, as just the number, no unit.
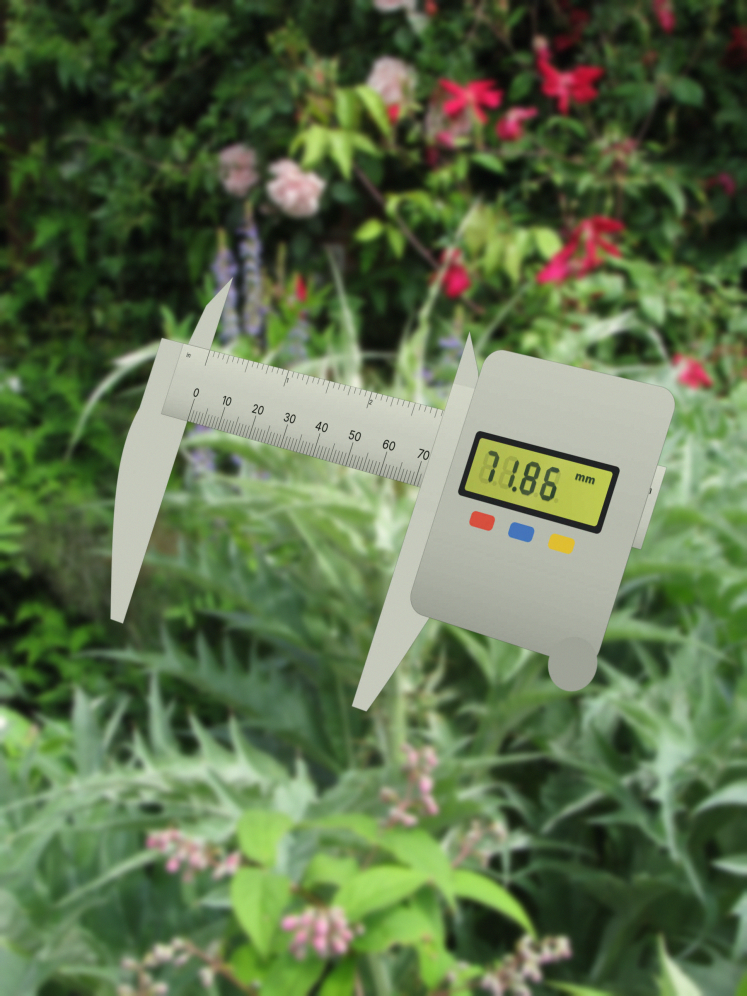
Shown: 71.86
